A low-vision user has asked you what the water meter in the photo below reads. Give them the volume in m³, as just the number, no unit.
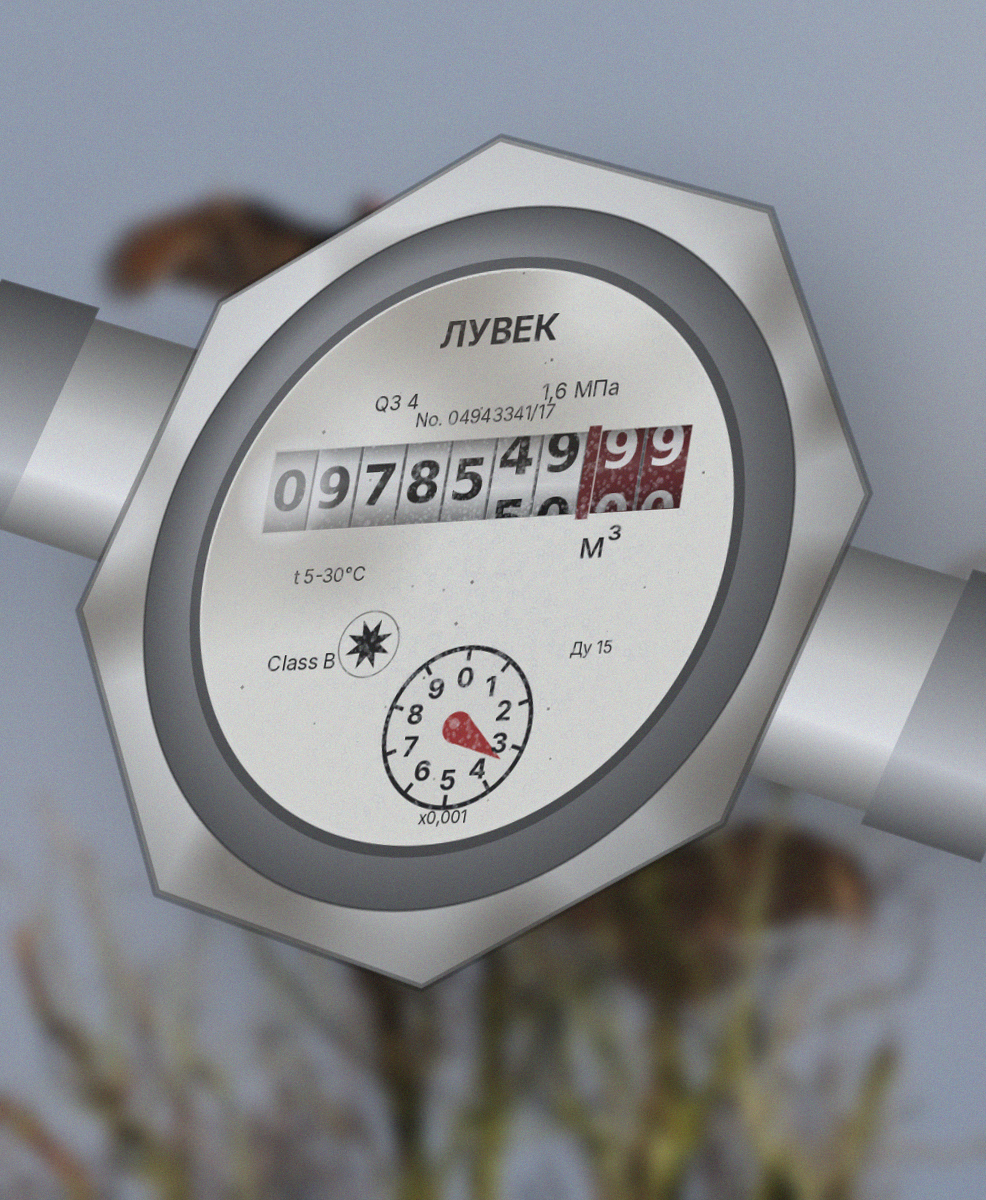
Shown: 978549.993
